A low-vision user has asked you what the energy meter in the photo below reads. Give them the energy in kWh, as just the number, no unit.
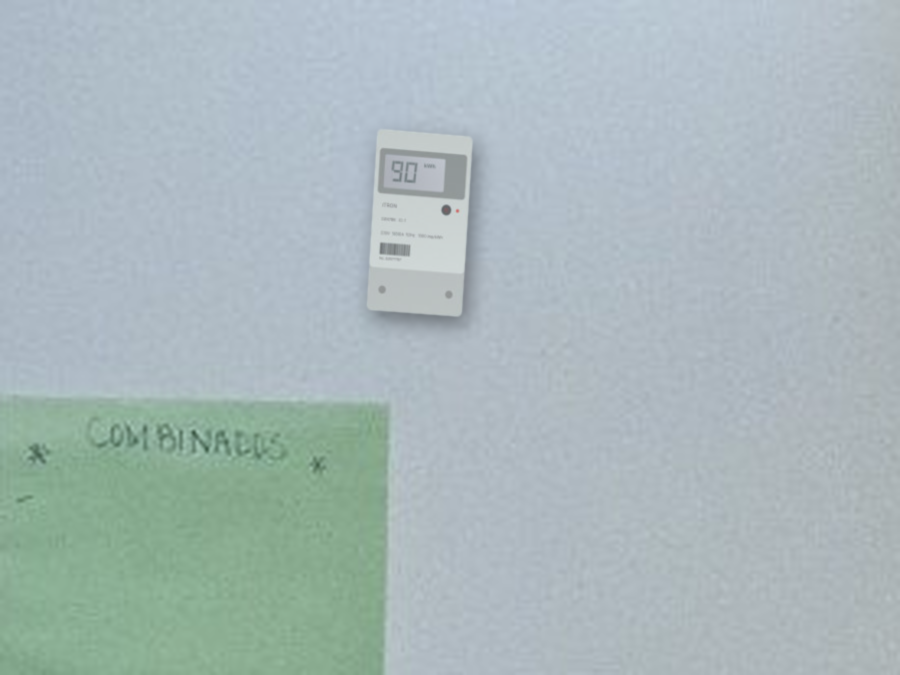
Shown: 90
